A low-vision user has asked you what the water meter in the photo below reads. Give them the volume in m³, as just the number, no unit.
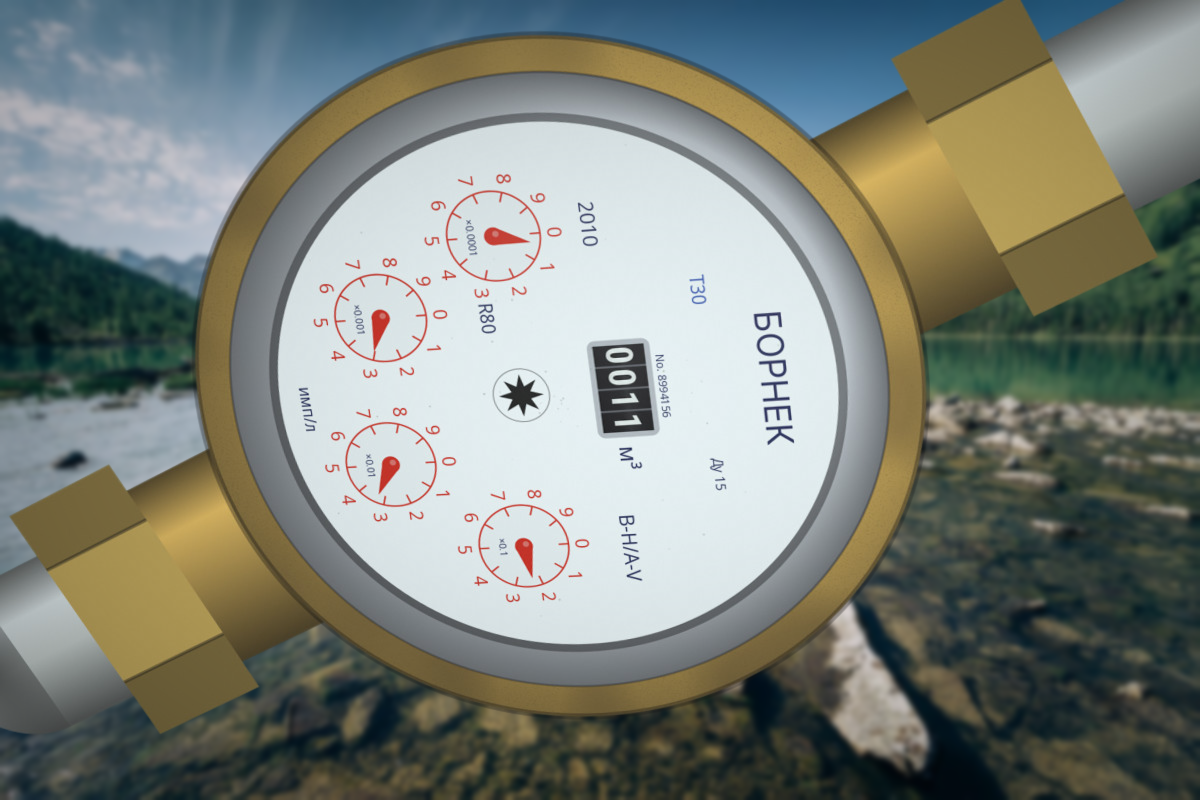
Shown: 11.2330
